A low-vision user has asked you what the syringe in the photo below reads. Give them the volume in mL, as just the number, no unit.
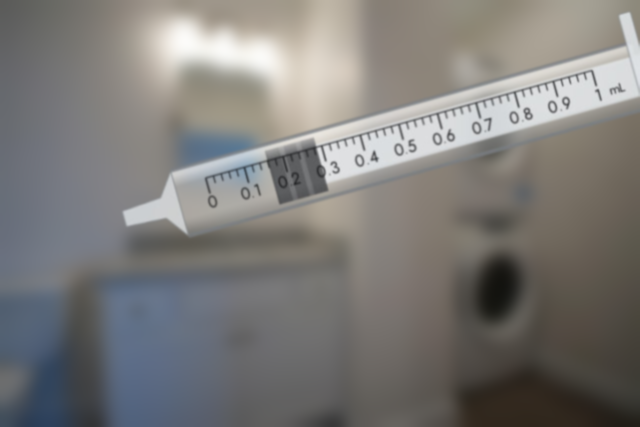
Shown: 0.16
